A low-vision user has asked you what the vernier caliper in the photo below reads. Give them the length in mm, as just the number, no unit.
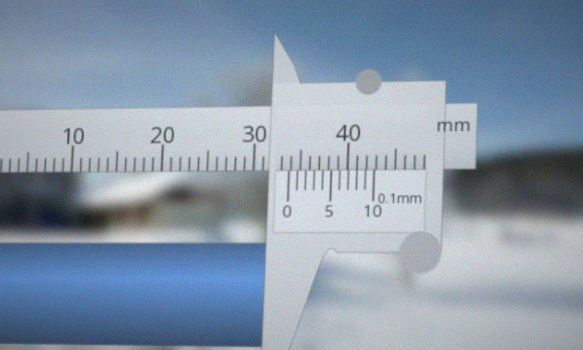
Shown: 33.8
